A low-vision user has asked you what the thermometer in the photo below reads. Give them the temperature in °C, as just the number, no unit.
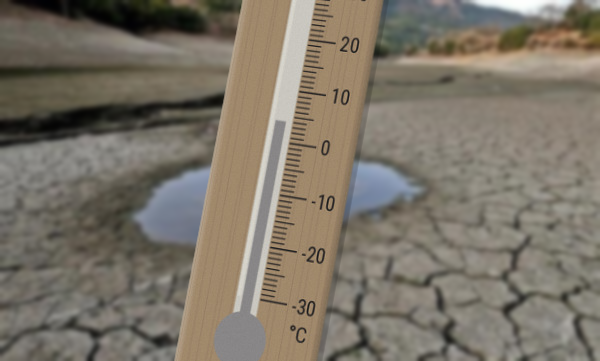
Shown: 4
